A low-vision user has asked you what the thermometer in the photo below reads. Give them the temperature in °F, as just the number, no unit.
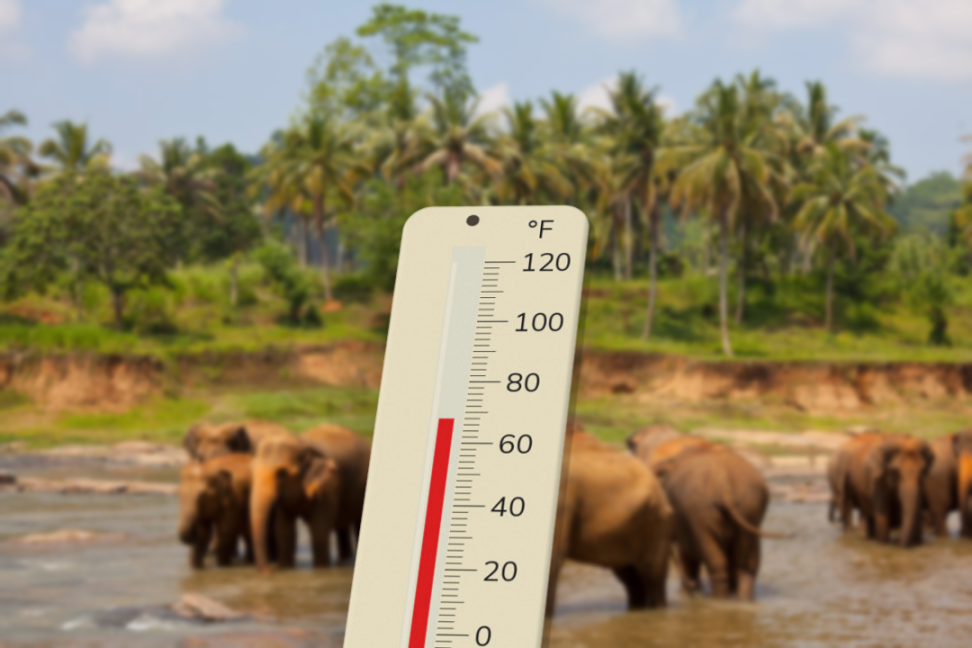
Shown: 68
